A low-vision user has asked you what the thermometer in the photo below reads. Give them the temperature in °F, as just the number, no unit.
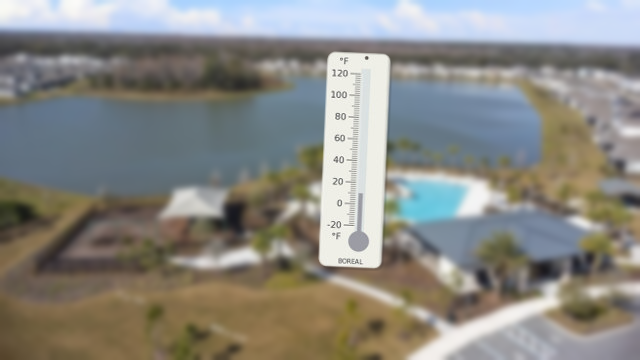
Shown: 10
